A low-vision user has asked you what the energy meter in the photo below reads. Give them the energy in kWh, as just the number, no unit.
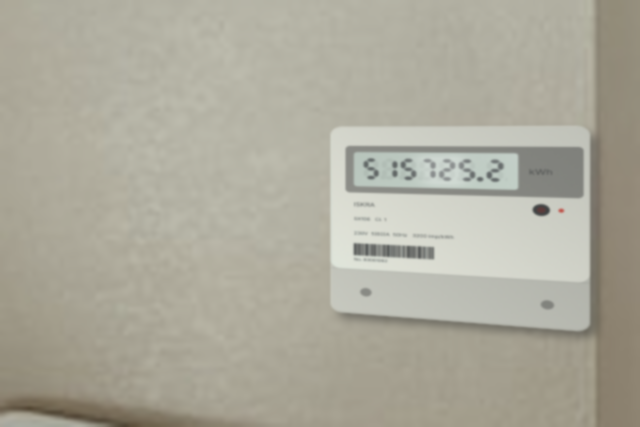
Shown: 515725.2
